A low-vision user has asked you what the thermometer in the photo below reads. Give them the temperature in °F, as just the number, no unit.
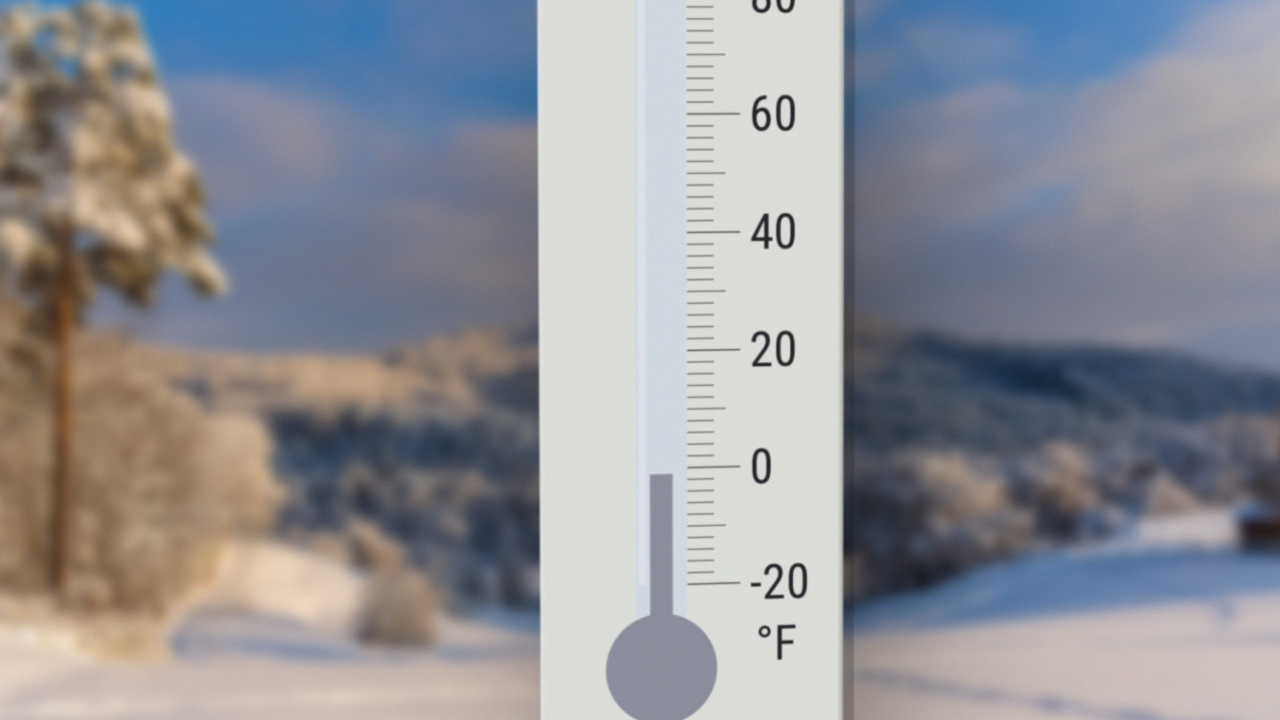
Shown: -1
